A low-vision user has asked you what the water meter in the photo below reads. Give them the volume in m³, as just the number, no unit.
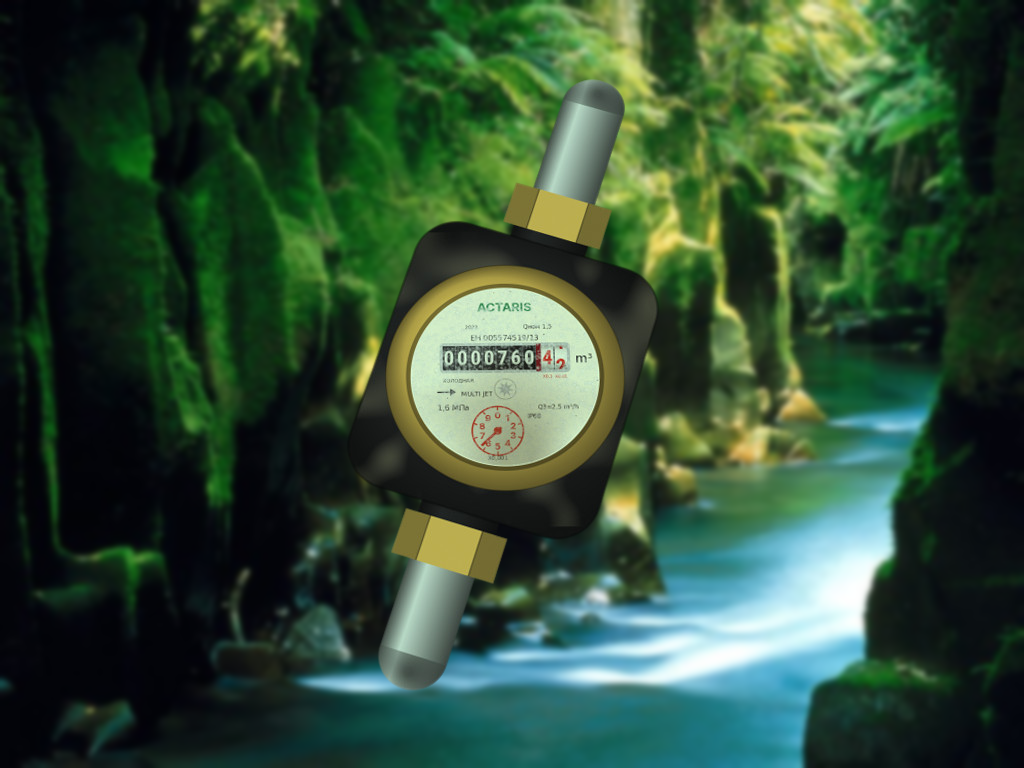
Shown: 760.416
